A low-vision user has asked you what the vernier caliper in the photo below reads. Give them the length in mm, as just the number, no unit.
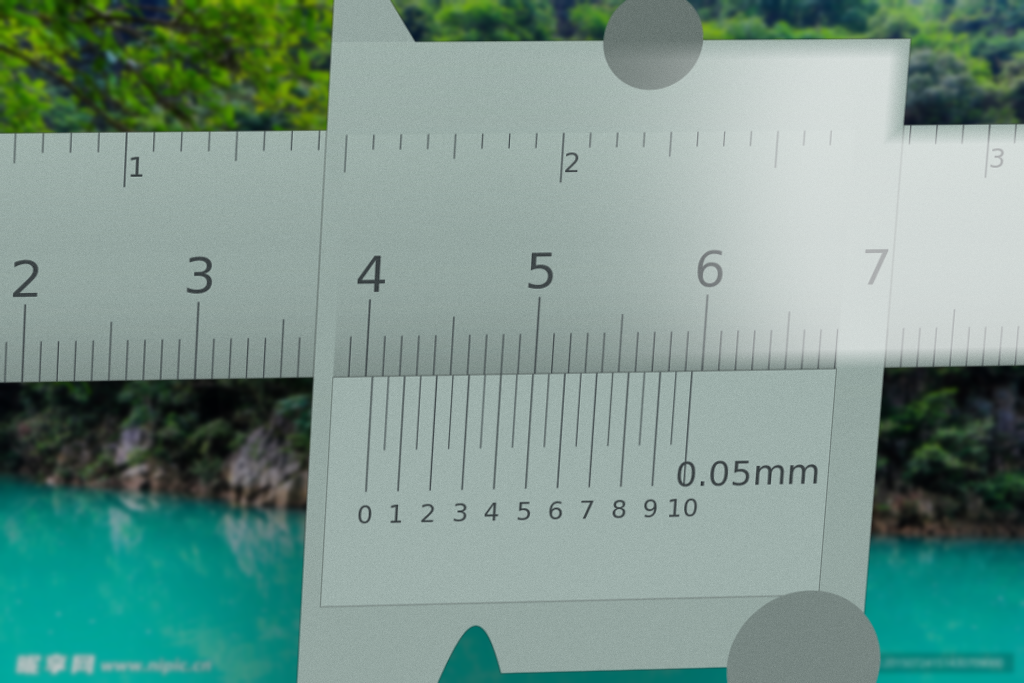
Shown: 40.4
